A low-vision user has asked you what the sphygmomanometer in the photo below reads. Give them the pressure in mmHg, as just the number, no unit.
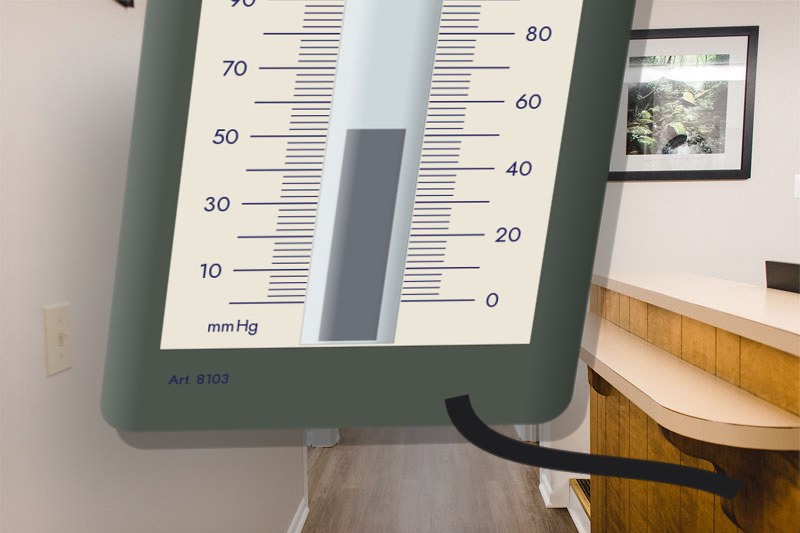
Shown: 52
